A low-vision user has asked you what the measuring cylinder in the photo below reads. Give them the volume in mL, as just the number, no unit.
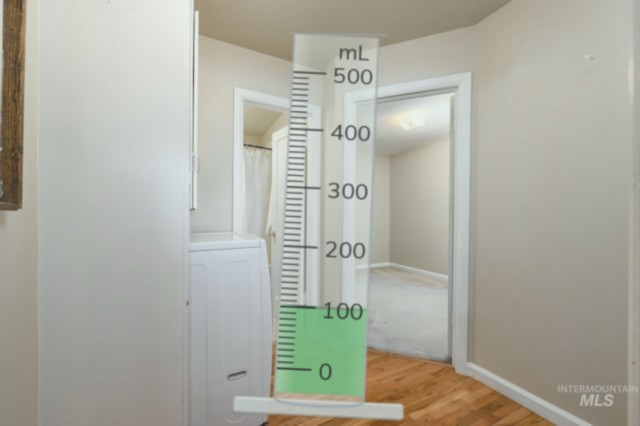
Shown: 100
